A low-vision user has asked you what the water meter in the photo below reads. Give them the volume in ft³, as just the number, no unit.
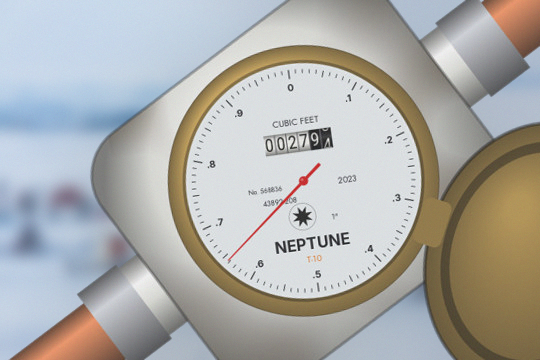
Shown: 2793.64
